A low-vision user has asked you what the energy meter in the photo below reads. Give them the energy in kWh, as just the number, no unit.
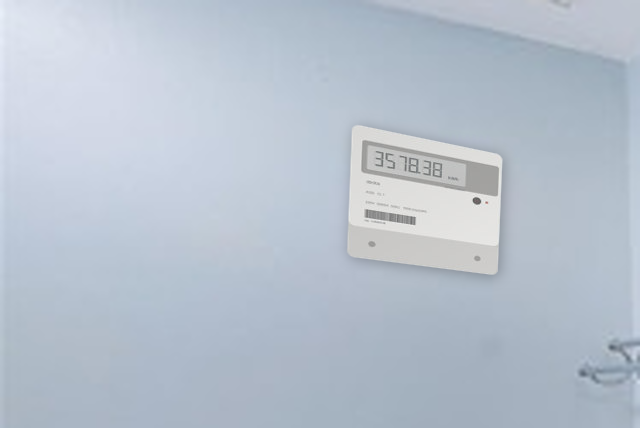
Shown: 3578.38
